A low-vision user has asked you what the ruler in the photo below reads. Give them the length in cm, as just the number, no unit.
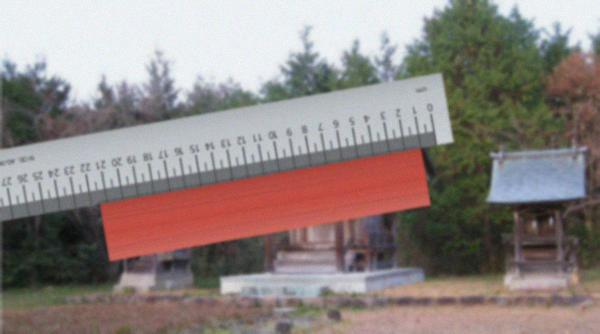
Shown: 20.5
